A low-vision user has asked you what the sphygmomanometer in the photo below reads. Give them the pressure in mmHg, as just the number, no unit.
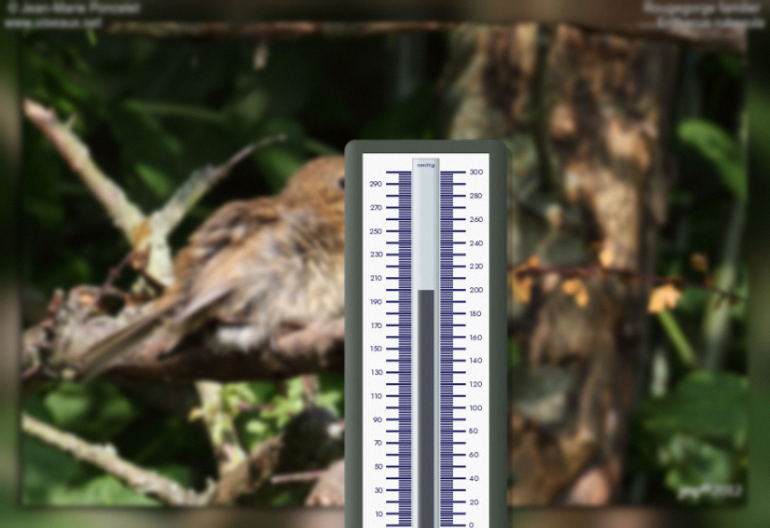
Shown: 200
